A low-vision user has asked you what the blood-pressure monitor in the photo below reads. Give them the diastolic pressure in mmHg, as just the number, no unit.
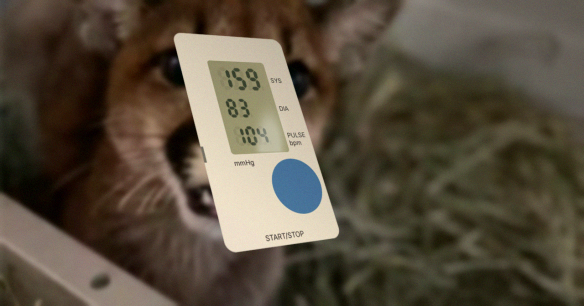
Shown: 83
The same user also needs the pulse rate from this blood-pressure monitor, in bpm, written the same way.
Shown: 104
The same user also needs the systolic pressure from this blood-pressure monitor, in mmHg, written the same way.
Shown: 159
